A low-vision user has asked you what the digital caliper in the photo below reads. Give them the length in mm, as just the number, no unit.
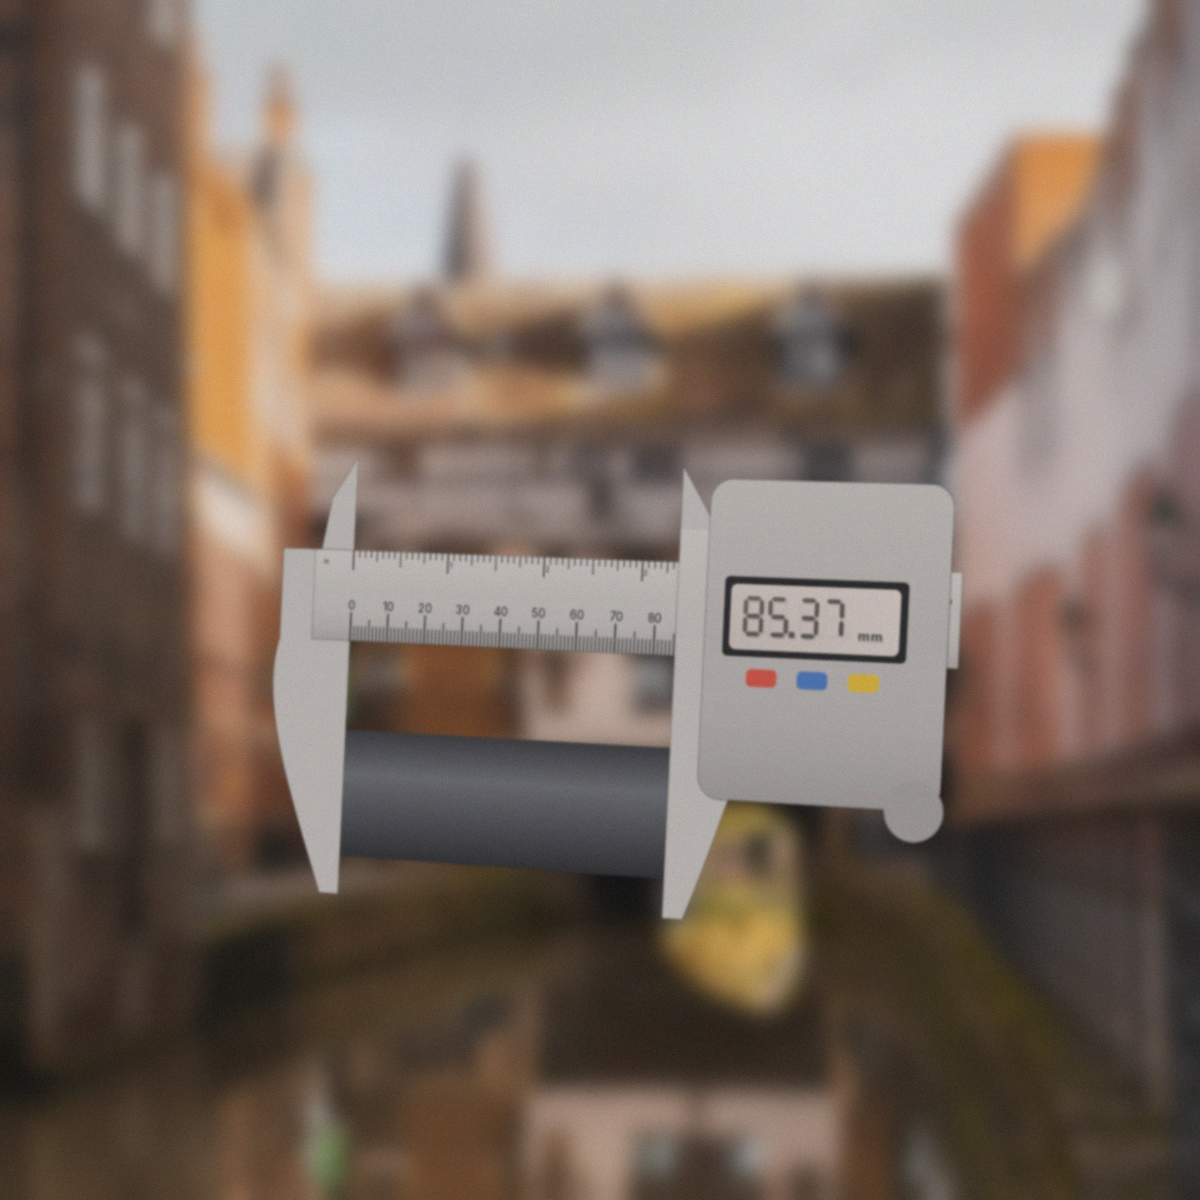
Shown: 85.37
